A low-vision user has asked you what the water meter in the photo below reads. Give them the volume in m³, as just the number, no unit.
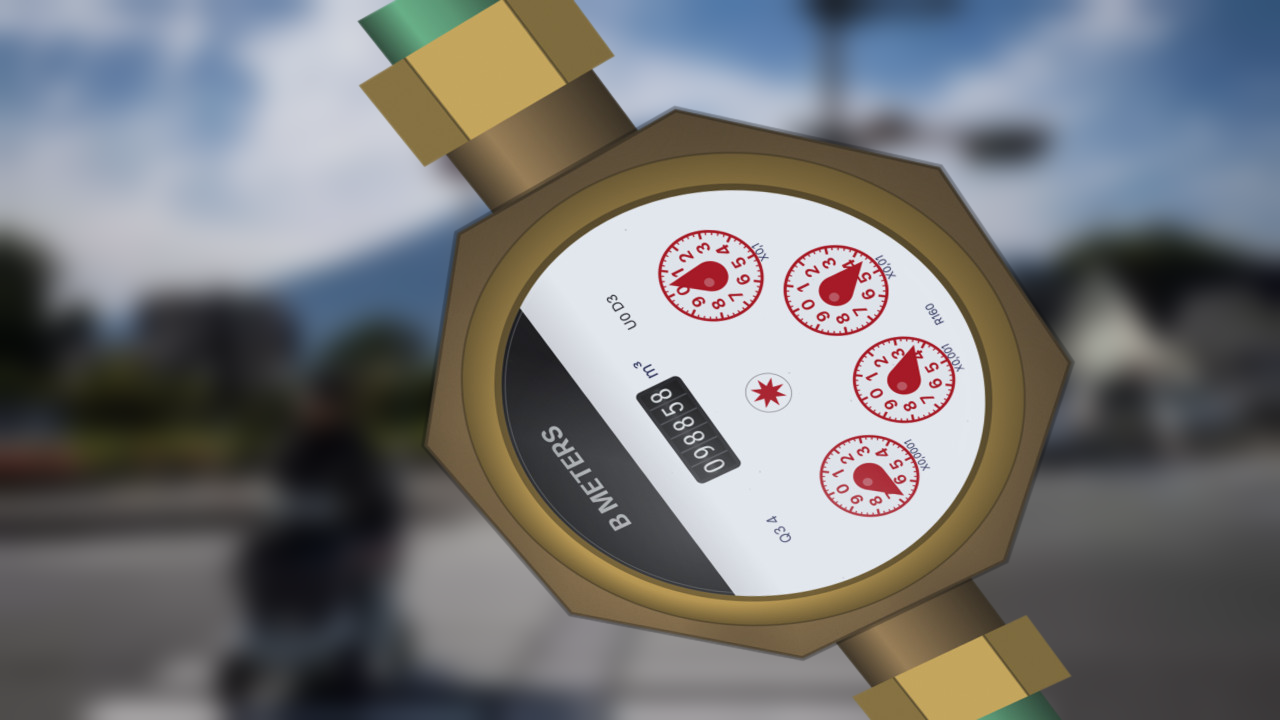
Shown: 98858.0436
